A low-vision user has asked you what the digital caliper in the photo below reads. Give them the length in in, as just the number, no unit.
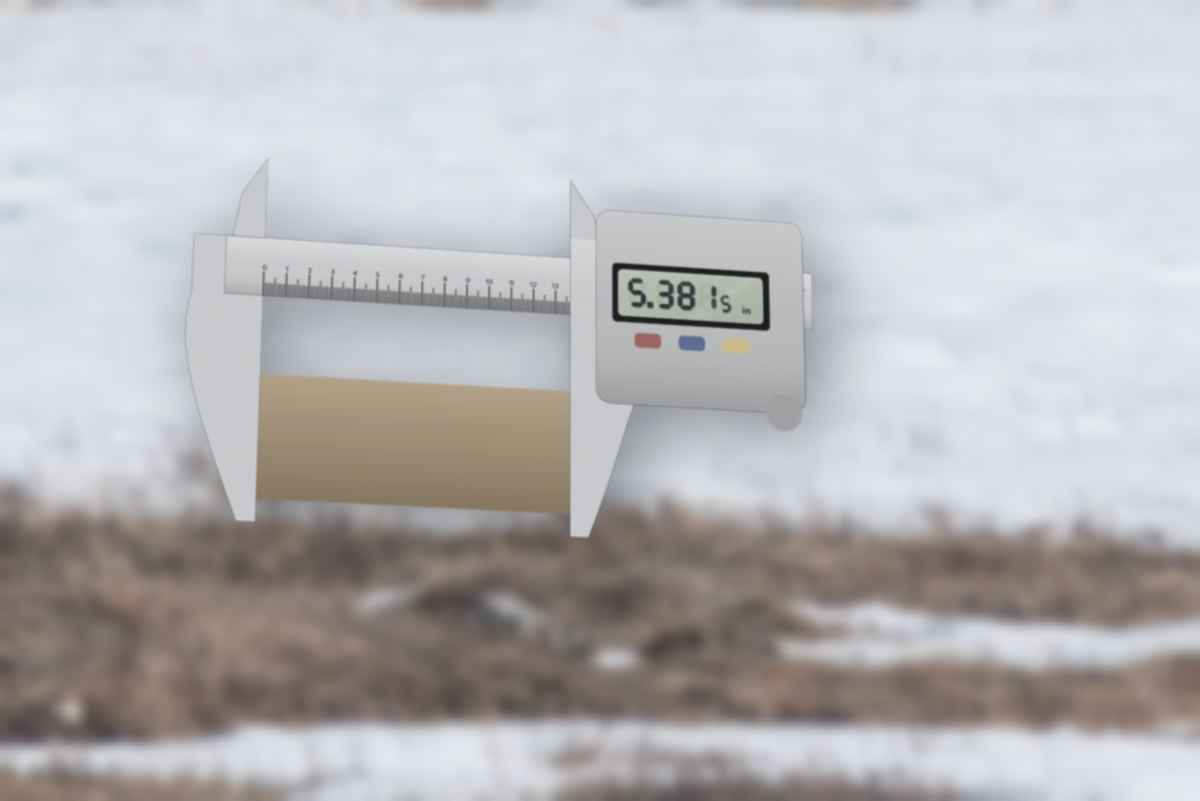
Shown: 5.3815
